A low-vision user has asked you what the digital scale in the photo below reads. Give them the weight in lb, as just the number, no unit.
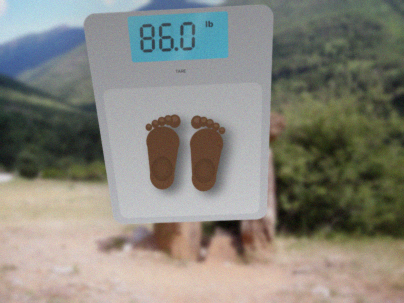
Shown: 86.0
